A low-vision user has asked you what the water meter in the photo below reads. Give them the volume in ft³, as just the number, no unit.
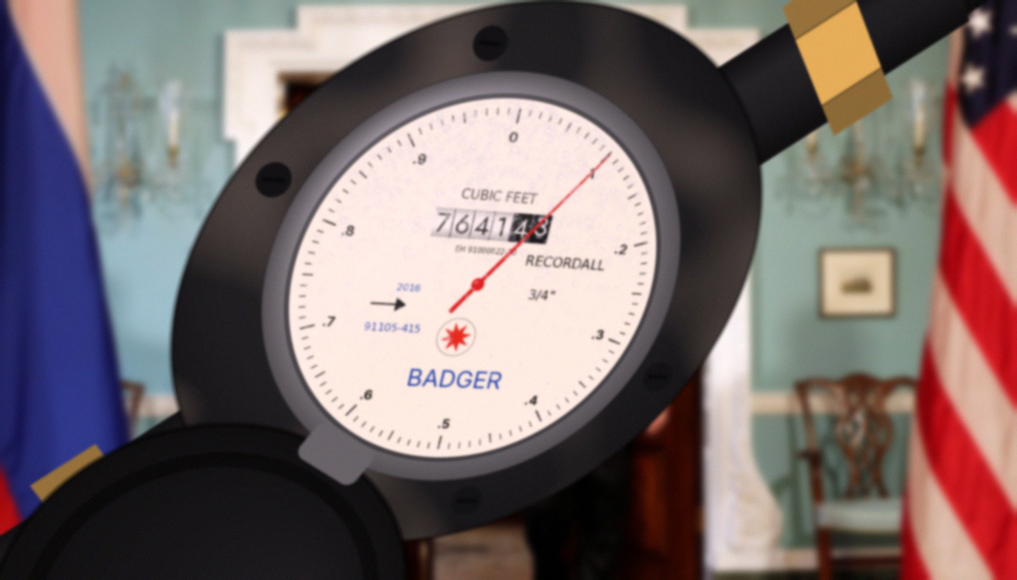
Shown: 764143.10
